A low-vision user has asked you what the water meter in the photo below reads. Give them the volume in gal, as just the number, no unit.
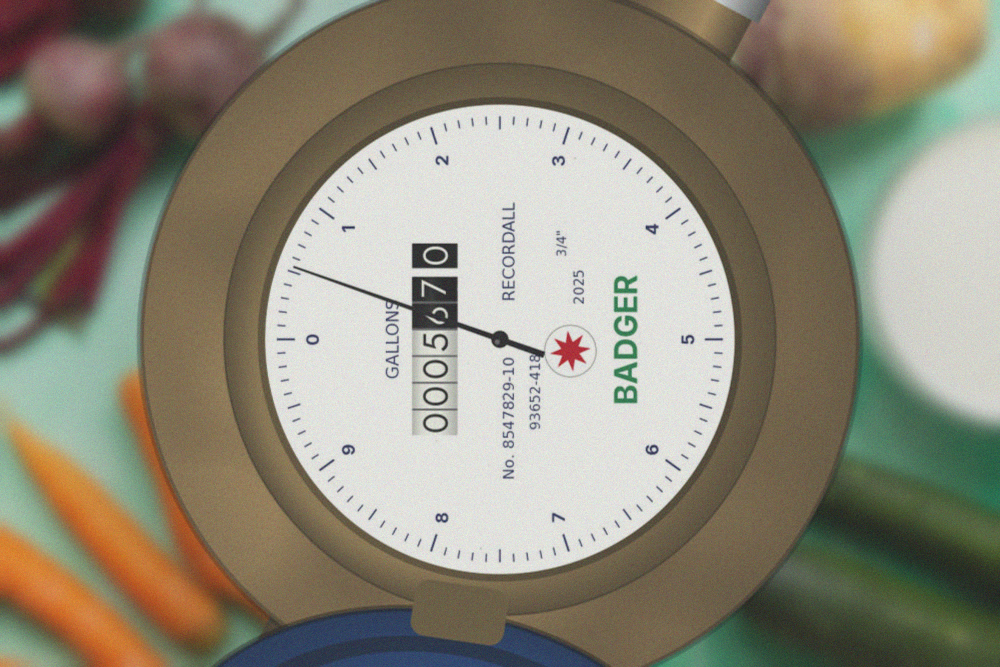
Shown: 5670.5
